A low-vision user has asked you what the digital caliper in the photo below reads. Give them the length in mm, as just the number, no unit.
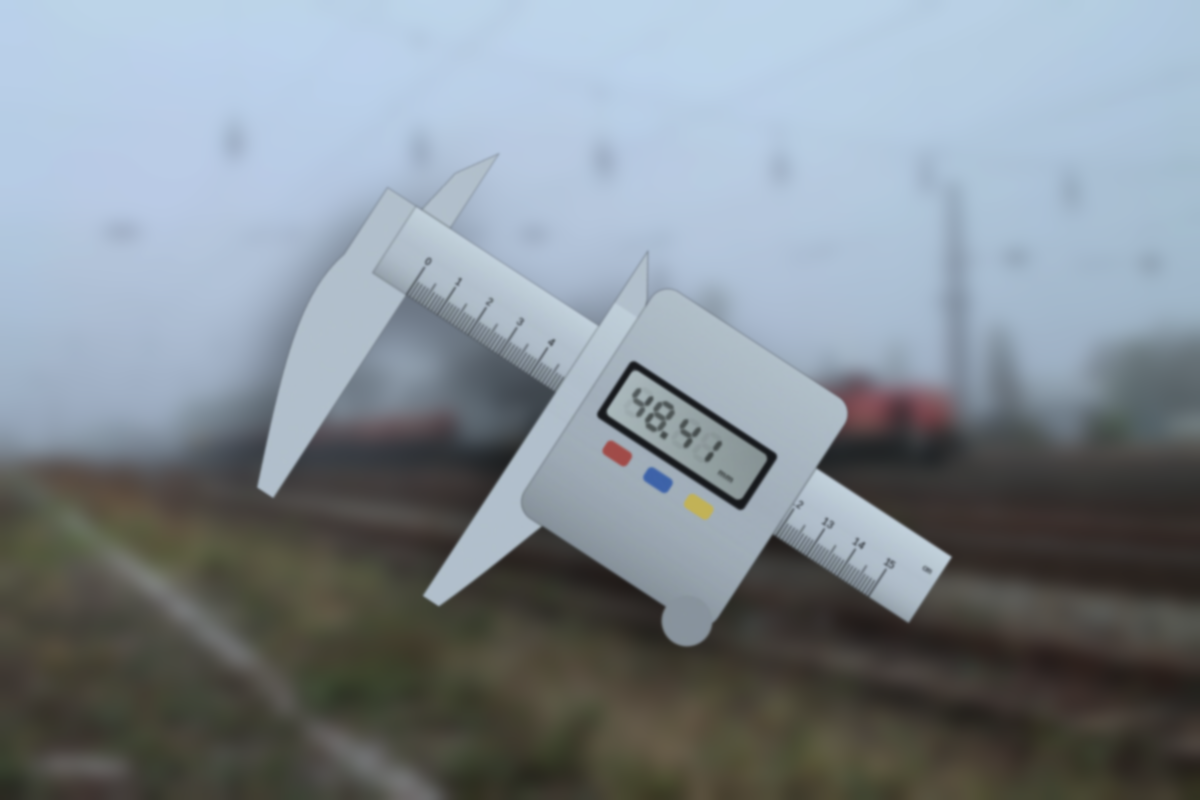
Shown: 48.41
